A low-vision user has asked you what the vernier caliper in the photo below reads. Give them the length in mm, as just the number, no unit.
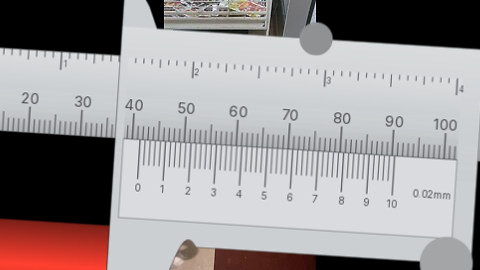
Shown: 41.5
